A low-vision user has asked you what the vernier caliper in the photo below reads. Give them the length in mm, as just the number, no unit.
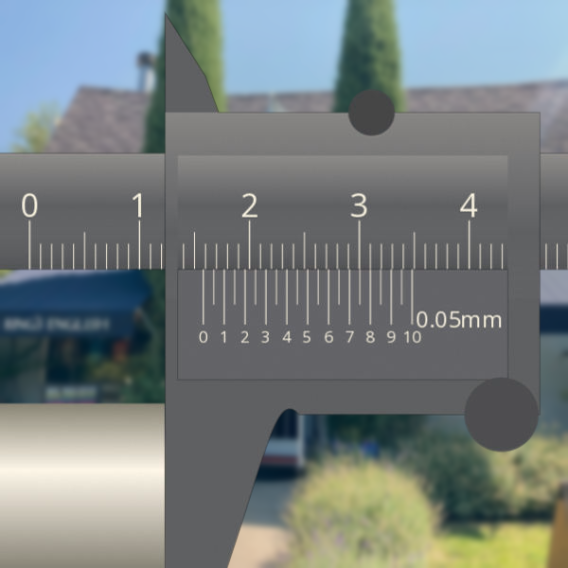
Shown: 15.8
